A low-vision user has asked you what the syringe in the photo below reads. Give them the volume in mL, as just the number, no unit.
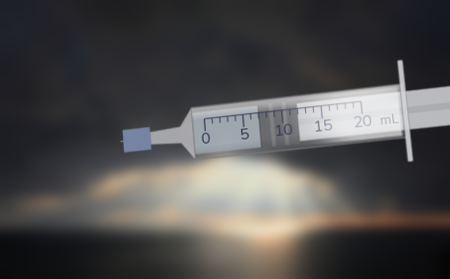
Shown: 7
